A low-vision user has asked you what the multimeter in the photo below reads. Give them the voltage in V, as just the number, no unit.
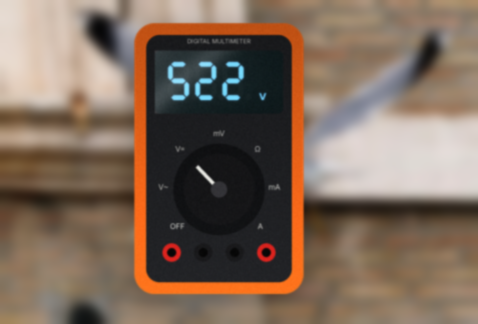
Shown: 522
